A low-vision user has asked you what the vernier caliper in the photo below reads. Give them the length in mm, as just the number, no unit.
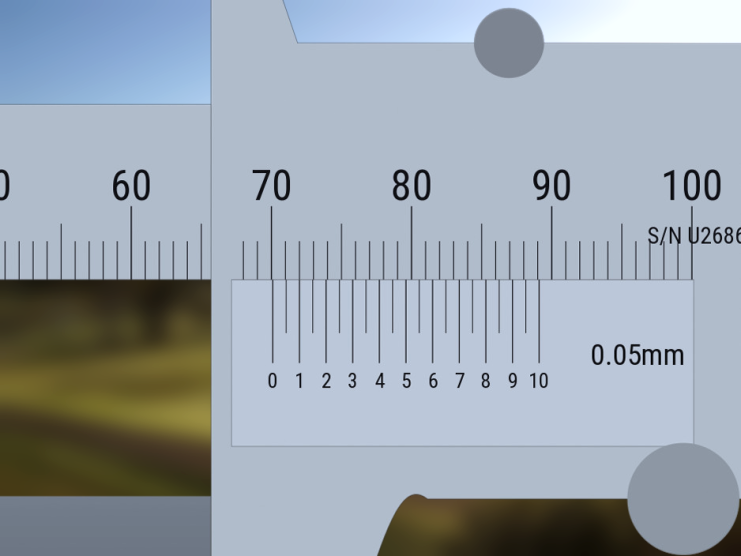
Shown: 70.1
